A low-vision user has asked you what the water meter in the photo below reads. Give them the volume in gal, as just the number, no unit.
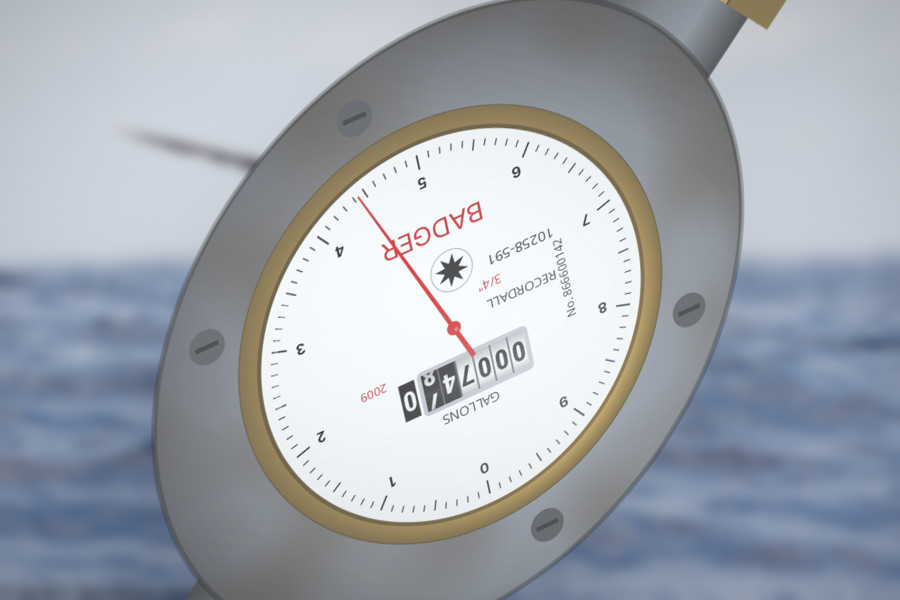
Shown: 7474.4
